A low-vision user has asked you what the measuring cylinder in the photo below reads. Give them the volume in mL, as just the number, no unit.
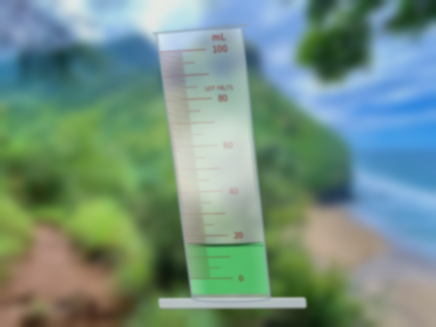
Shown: 15
